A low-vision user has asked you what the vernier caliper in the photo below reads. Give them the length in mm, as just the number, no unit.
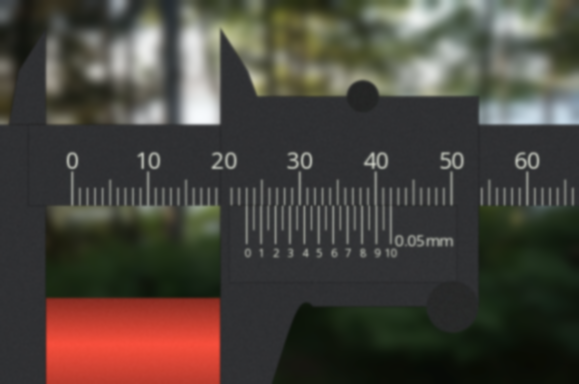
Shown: 23.0
